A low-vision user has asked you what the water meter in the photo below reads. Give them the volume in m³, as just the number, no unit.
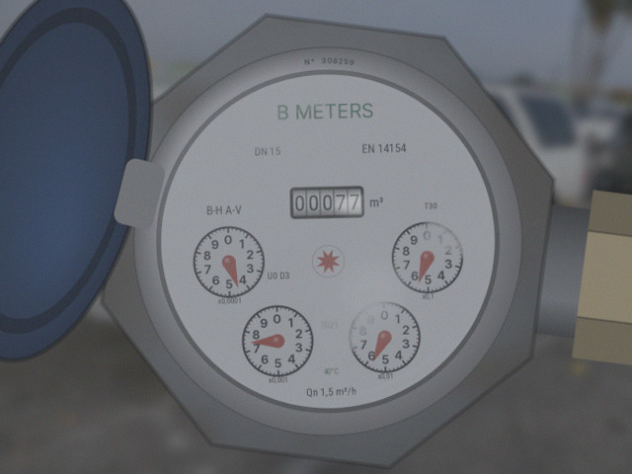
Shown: 77.5574
